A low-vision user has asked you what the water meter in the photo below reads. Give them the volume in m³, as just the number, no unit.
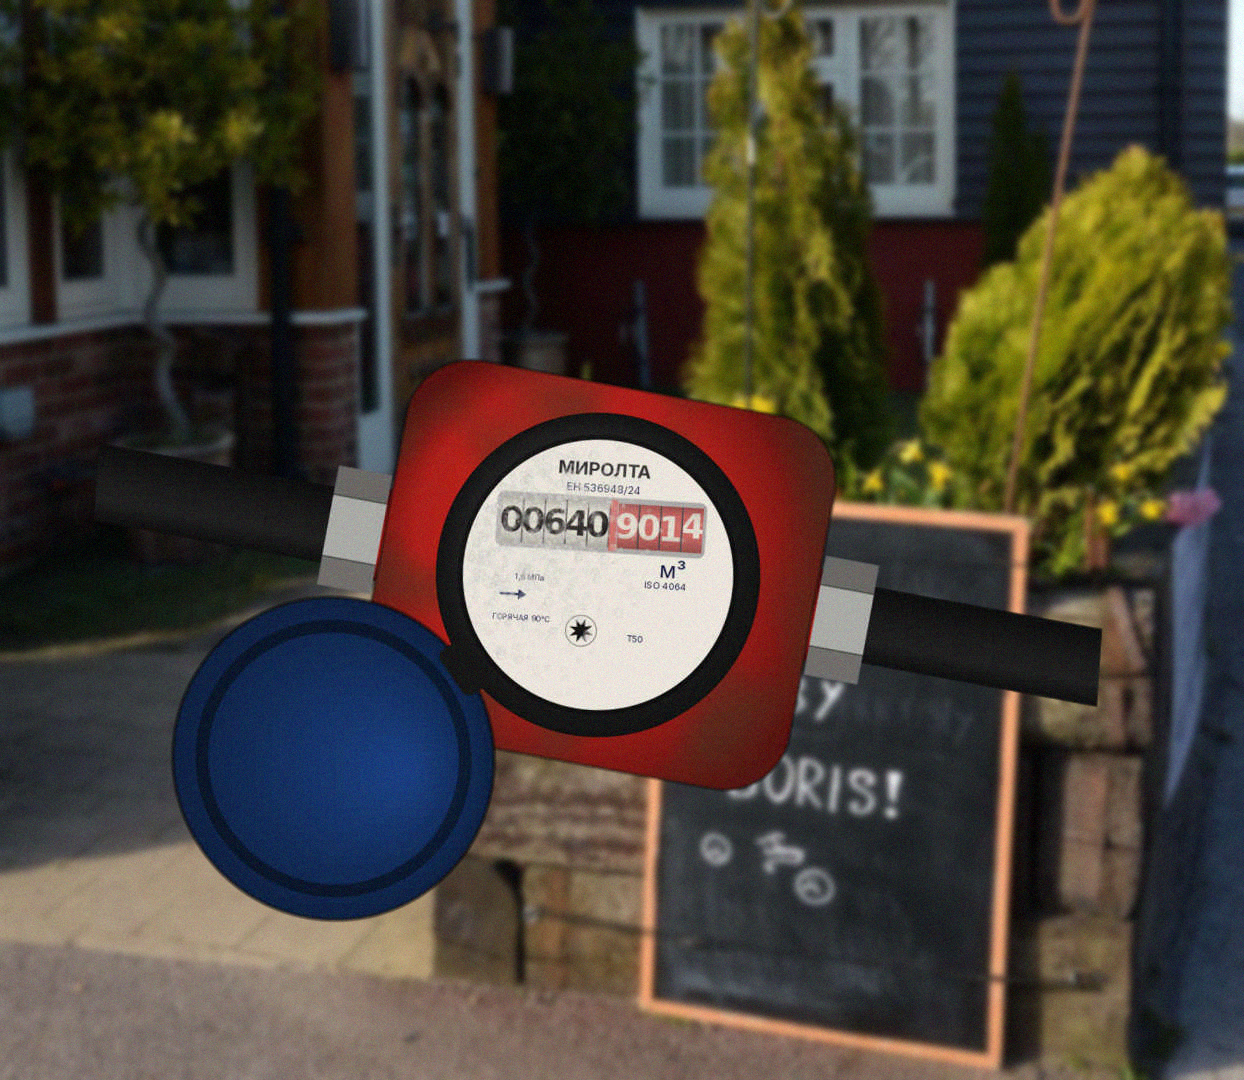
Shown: 640.9014
